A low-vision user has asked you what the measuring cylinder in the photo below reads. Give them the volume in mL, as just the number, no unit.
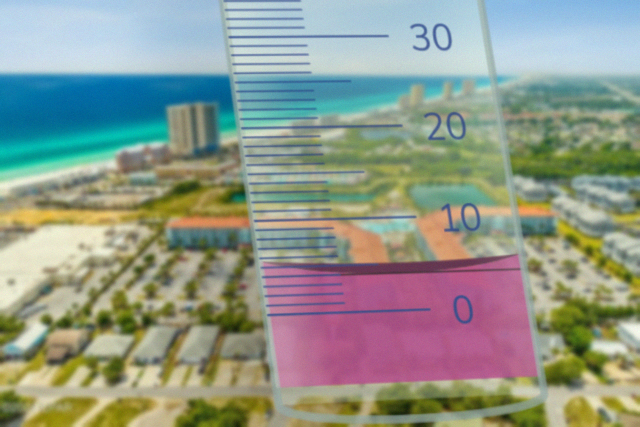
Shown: 4
